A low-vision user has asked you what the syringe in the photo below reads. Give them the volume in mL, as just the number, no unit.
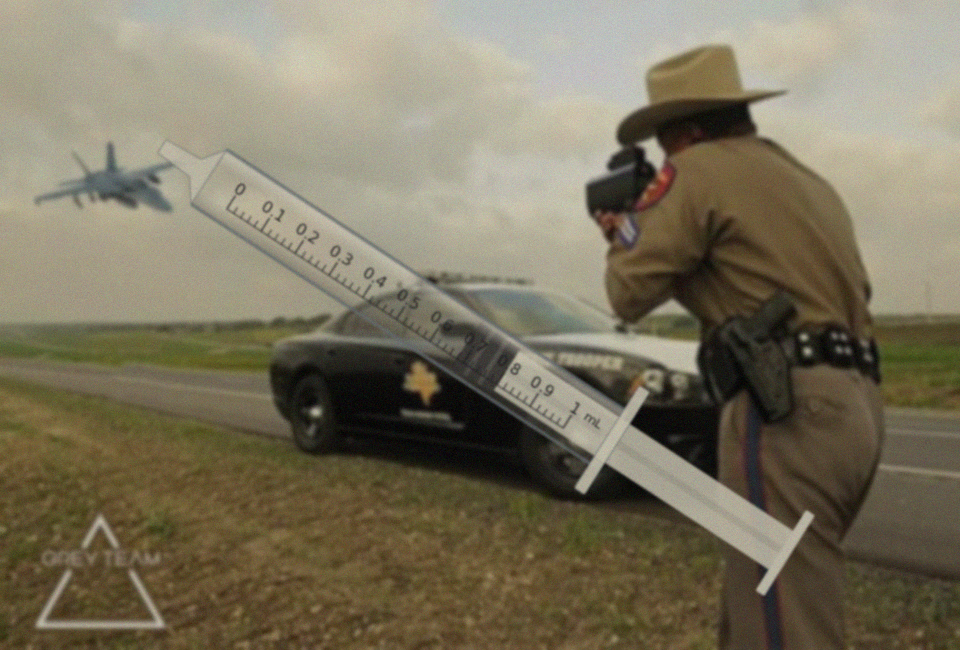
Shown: 0.68
